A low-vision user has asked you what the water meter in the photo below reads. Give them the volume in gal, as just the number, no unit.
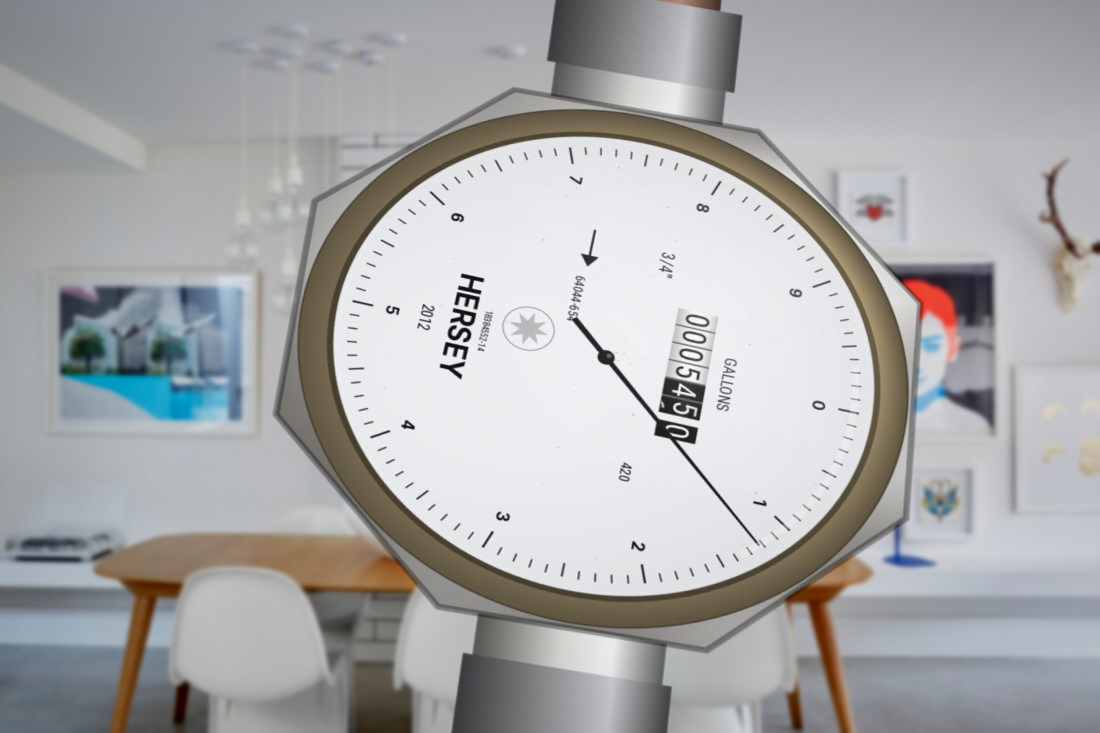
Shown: 5451.2
